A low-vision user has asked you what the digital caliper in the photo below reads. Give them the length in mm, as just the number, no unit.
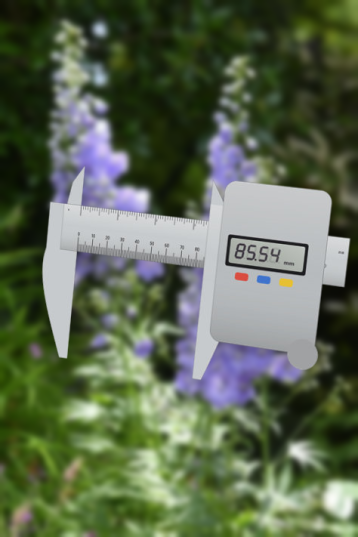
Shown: 85.54
